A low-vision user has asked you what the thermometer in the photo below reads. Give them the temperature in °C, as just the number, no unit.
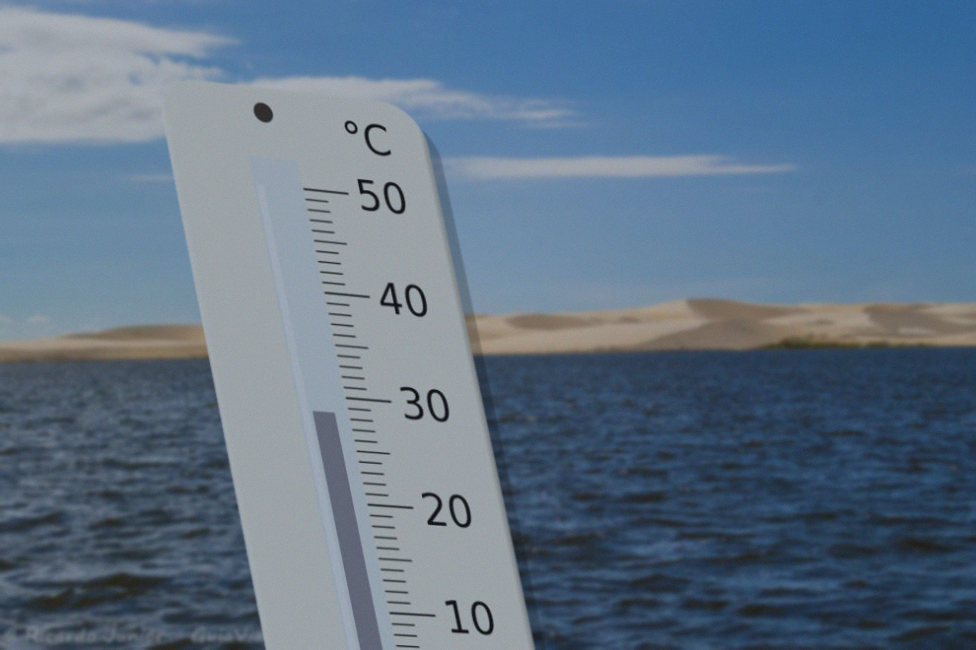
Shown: 28.5
